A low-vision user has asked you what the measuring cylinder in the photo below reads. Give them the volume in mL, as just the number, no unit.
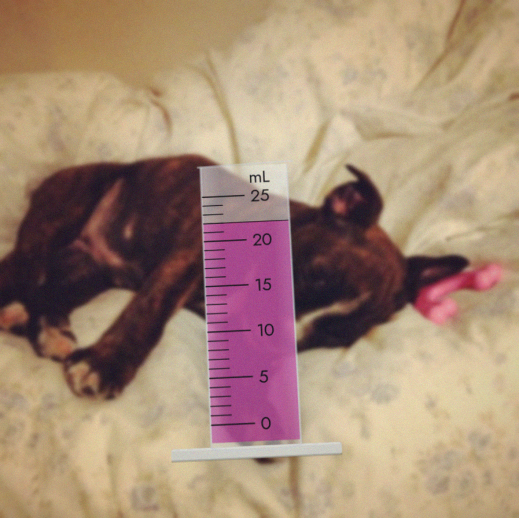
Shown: 22
